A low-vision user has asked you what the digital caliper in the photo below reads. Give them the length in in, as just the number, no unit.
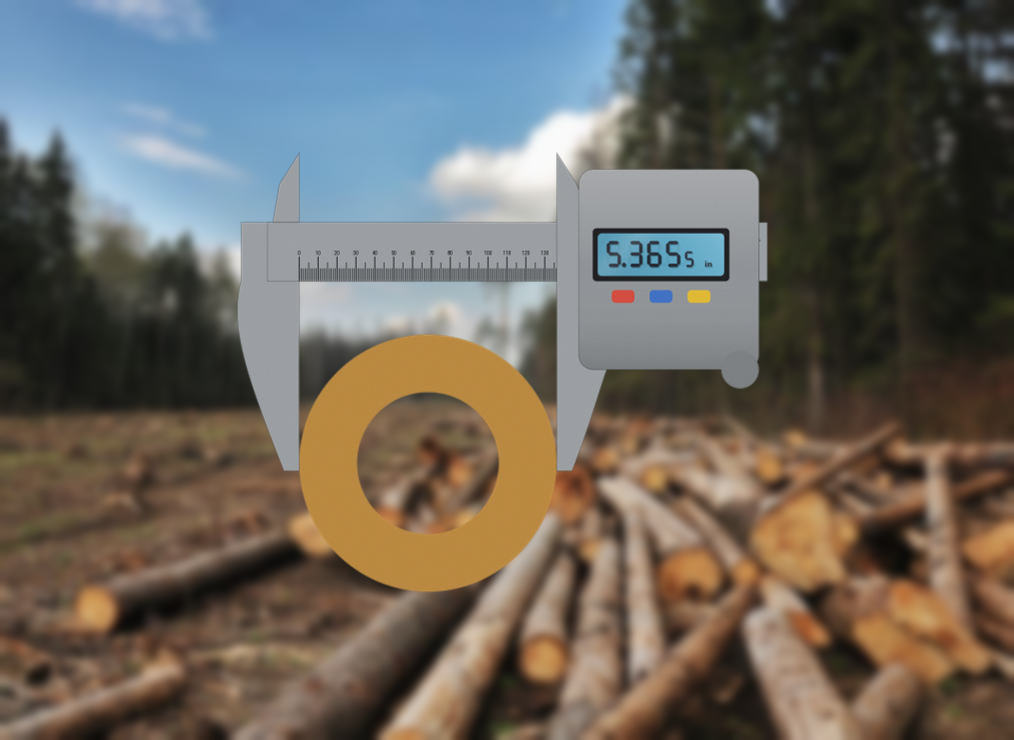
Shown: 5.3655
